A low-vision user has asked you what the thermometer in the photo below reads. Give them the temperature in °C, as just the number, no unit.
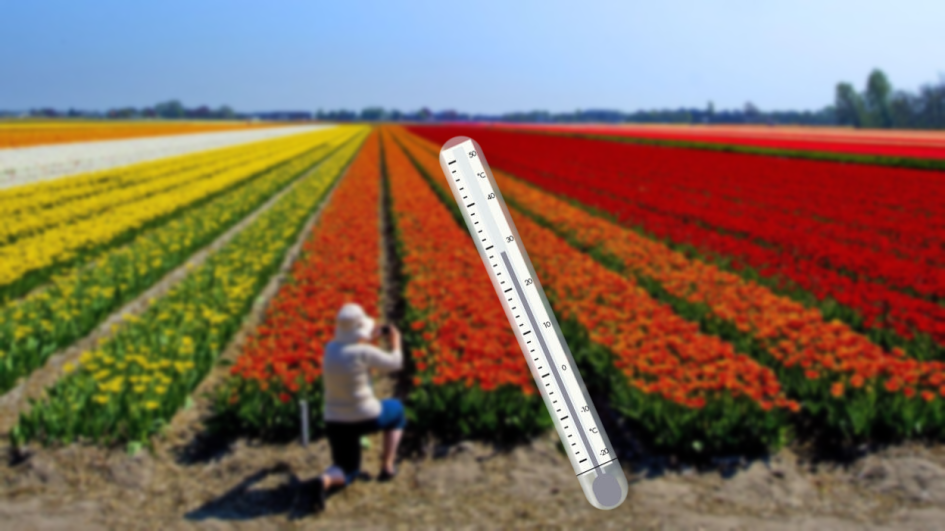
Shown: 28
